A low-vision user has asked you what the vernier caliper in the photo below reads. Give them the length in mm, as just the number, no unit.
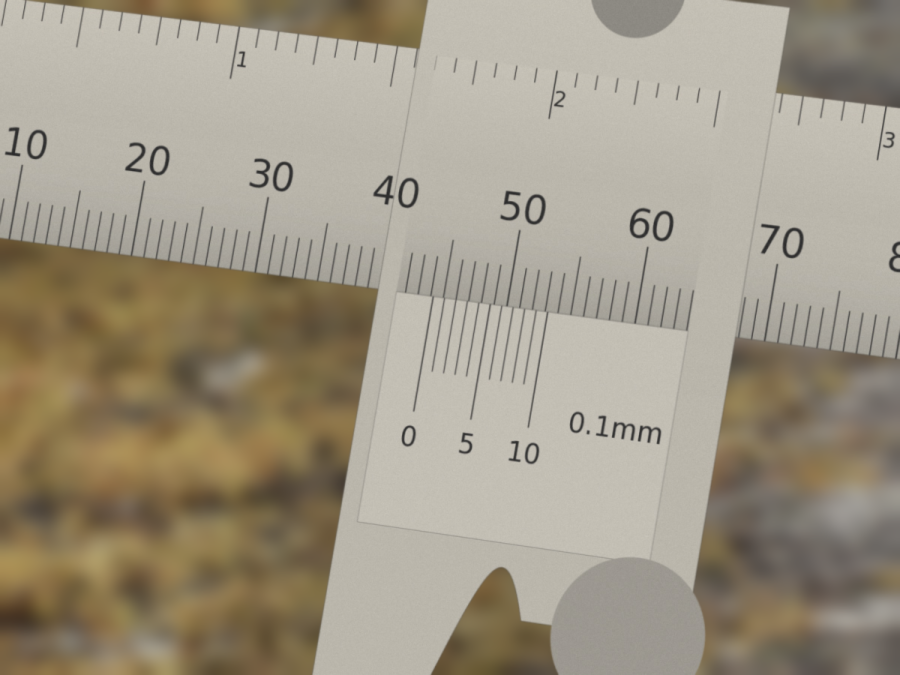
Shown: 44.2
